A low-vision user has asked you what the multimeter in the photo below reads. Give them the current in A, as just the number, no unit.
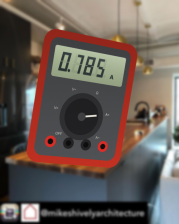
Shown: 0.785
